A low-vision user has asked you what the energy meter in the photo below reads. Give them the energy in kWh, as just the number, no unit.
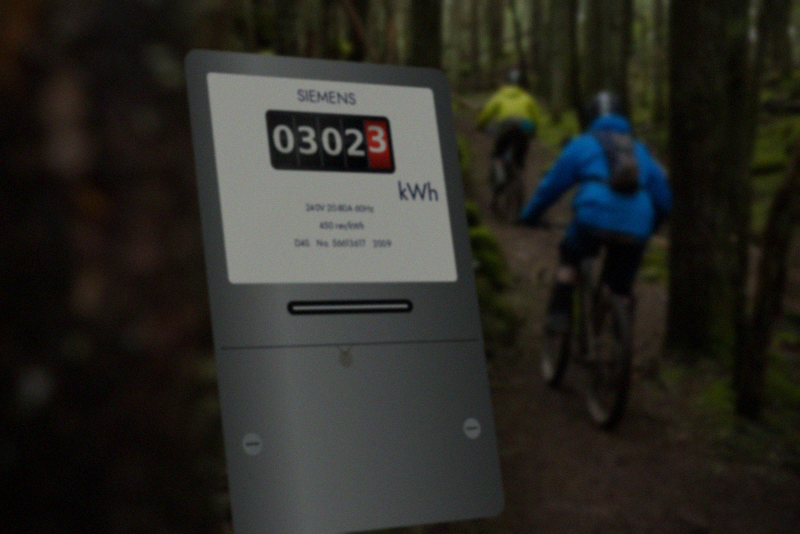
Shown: 302.3
